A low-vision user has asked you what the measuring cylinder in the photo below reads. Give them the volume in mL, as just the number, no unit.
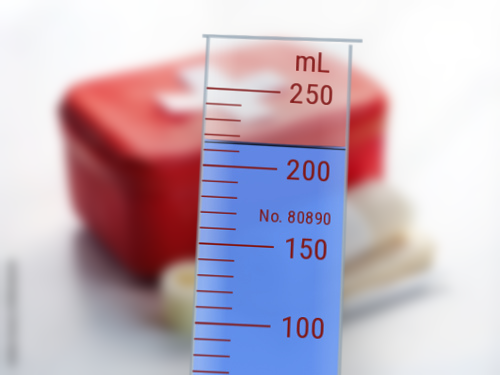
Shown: 215
